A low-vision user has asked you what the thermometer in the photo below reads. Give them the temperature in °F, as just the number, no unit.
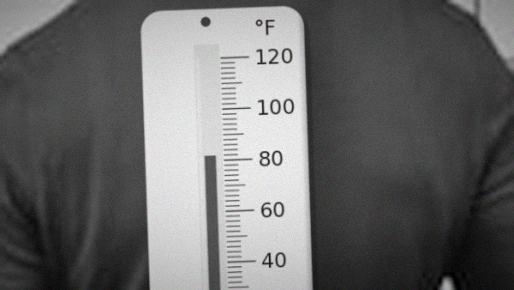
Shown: 82
